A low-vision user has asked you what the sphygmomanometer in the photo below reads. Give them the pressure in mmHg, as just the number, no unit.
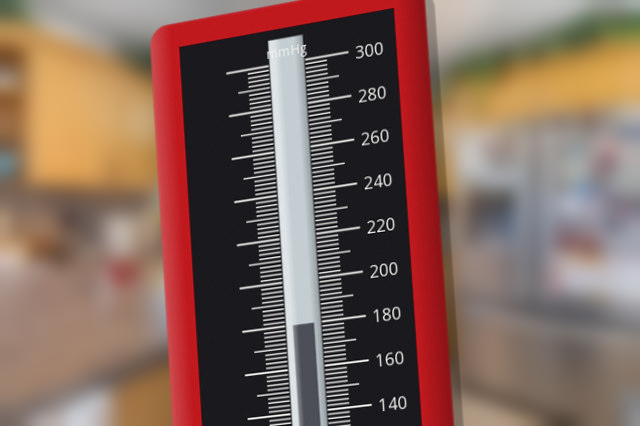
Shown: 180
